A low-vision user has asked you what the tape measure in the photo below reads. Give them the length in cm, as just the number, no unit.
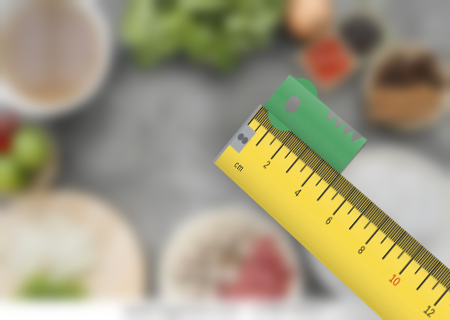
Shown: 5
